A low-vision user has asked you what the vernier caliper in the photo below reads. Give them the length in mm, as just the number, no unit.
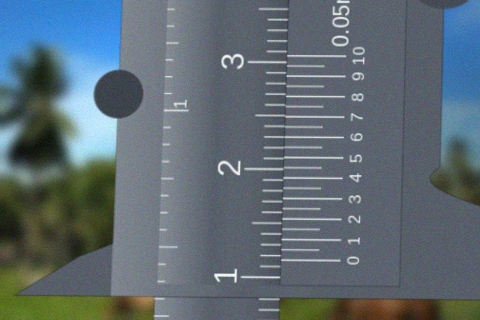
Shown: 11.6
